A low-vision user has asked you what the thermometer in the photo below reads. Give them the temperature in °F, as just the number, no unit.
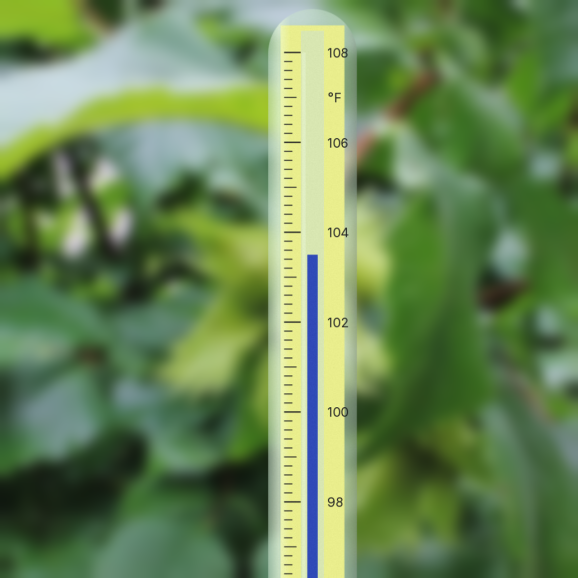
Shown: 103.5
